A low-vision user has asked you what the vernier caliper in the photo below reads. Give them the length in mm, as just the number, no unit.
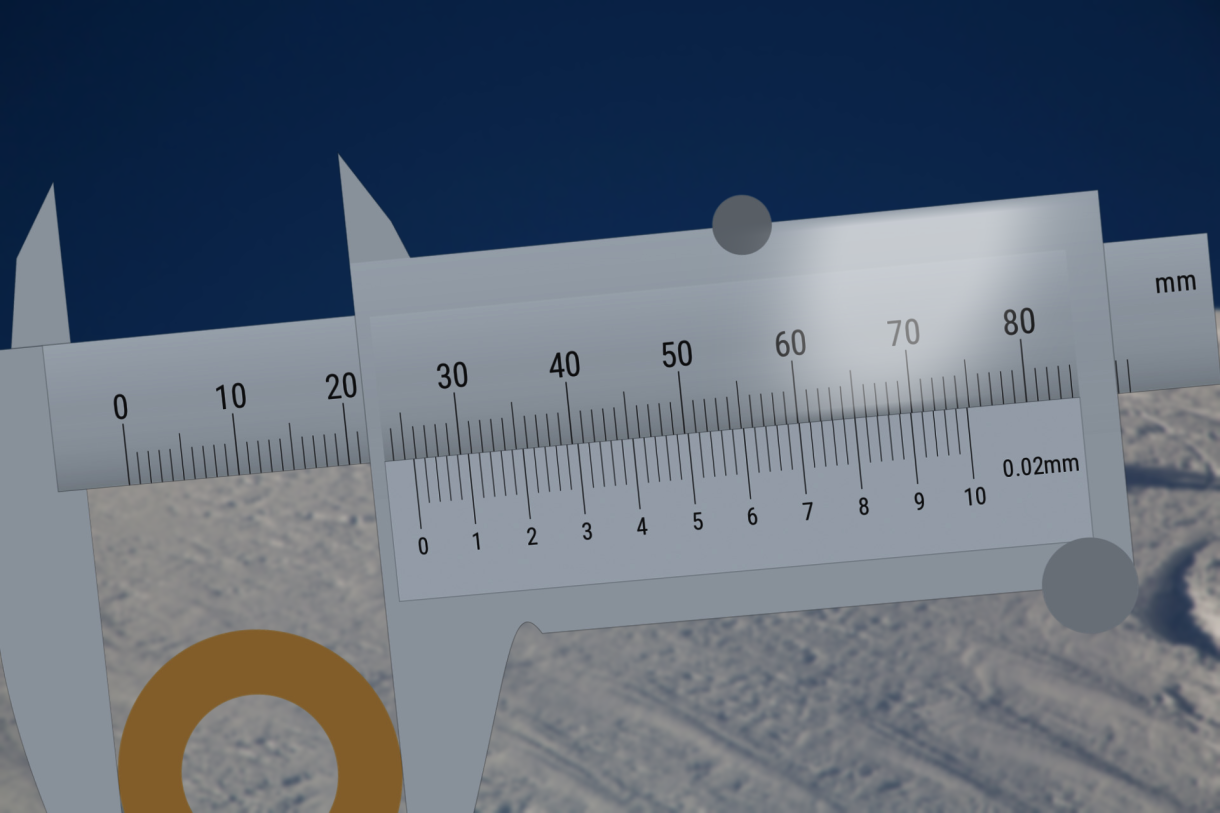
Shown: 25.8
